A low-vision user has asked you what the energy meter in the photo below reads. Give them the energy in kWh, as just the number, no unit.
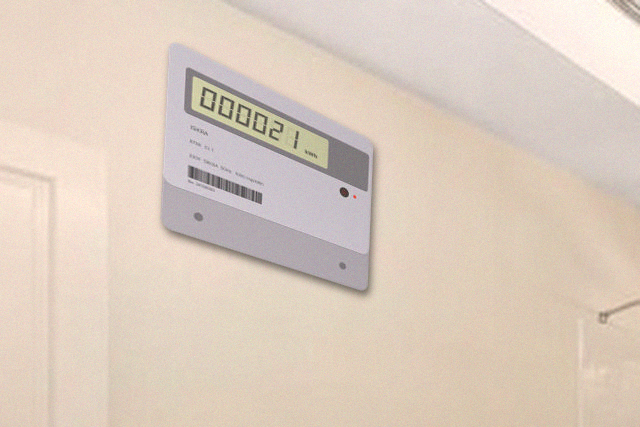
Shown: 21
